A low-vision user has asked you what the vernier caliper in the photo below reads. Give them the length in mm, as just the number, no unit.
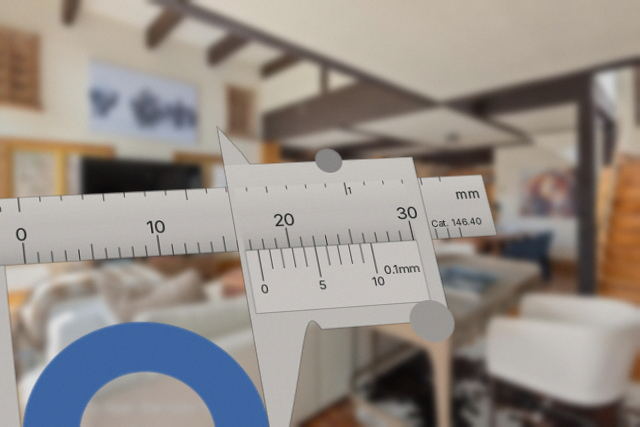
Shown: 17.5
